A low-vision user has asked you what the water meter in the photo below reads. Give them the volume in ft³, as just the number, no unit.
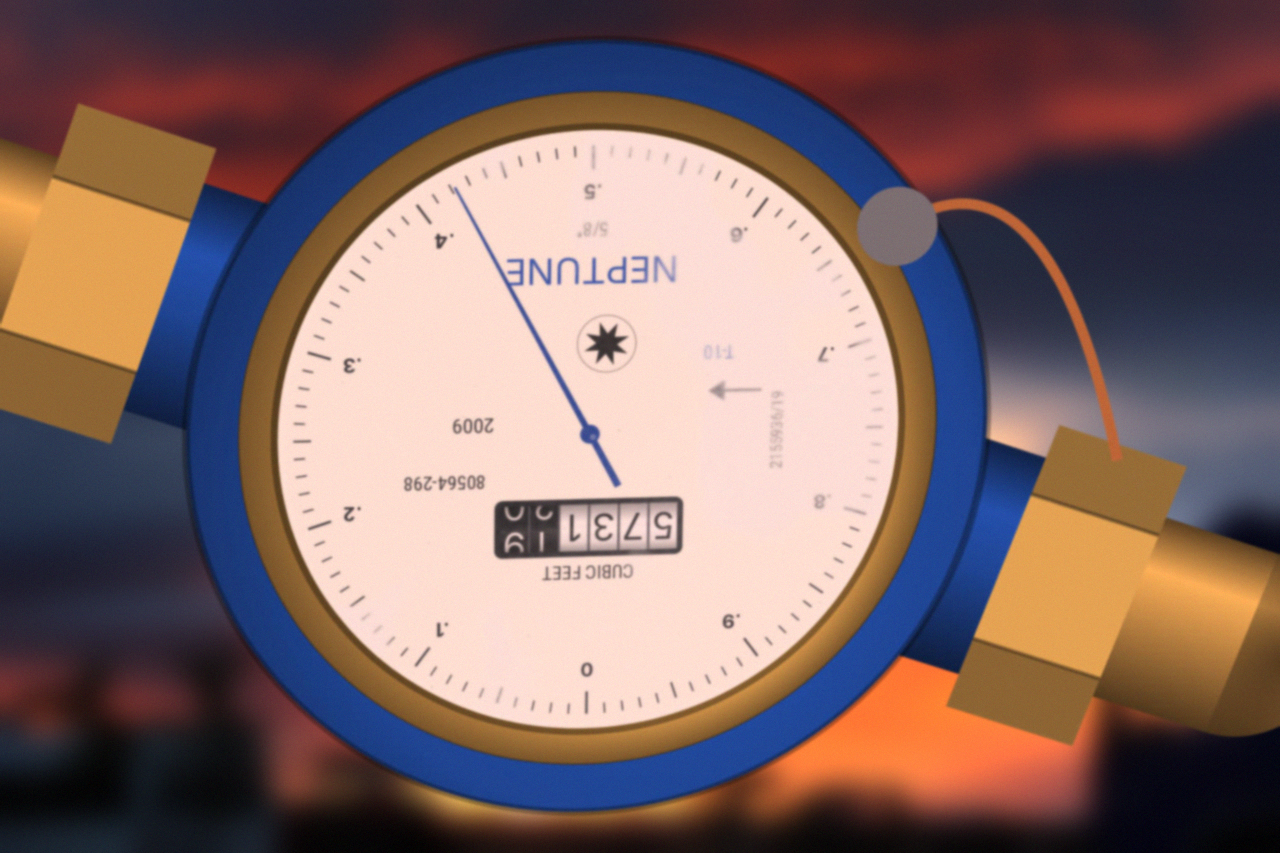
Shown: 573119.42
